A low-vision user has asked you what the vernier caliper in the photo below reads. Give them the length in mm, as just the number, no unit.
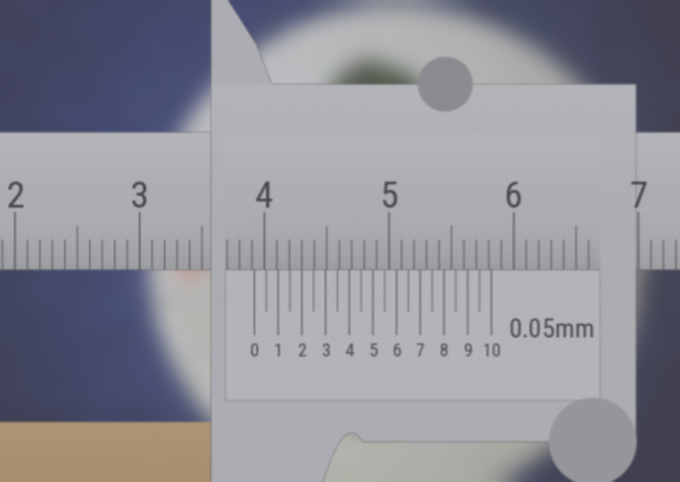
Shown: 39.2
